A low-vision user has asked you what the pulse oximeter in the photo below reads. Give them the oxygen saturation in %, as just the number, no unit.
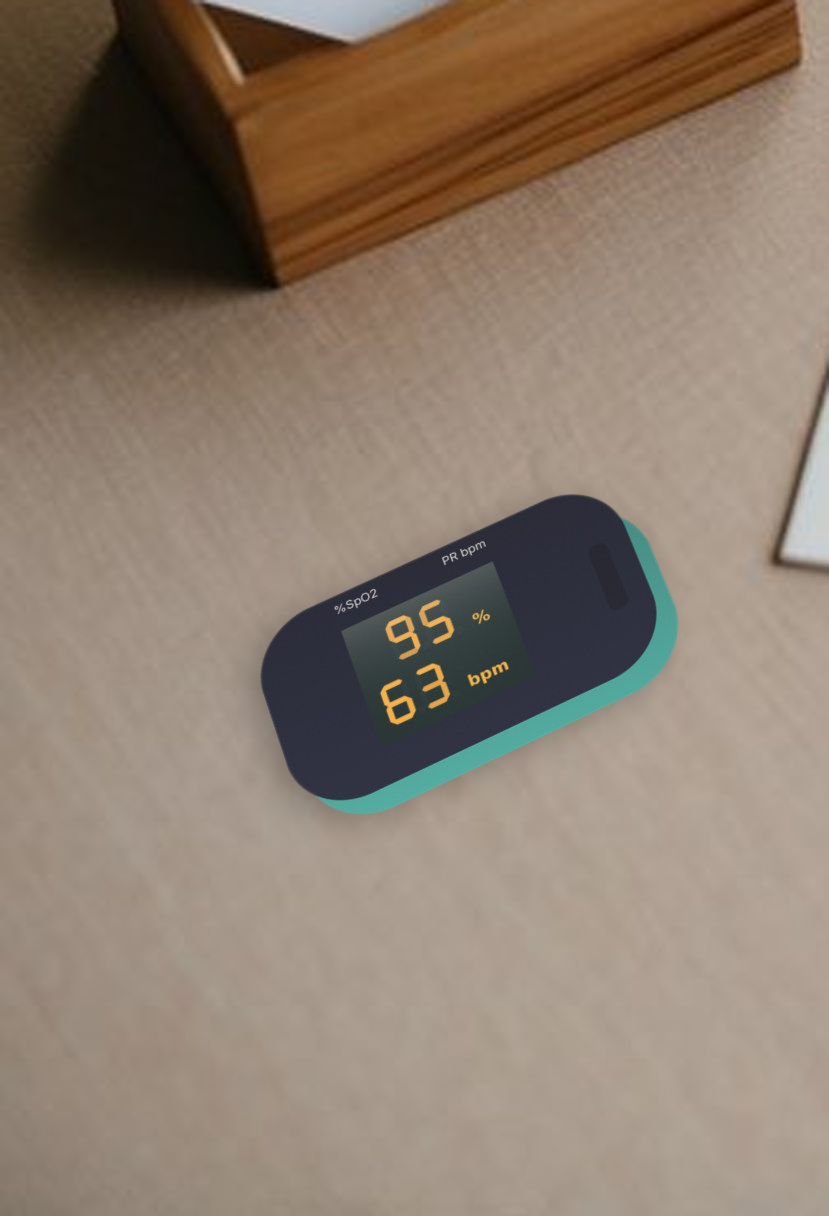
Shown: 95
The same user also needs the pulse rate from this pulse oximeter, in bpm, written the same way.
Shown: 63
